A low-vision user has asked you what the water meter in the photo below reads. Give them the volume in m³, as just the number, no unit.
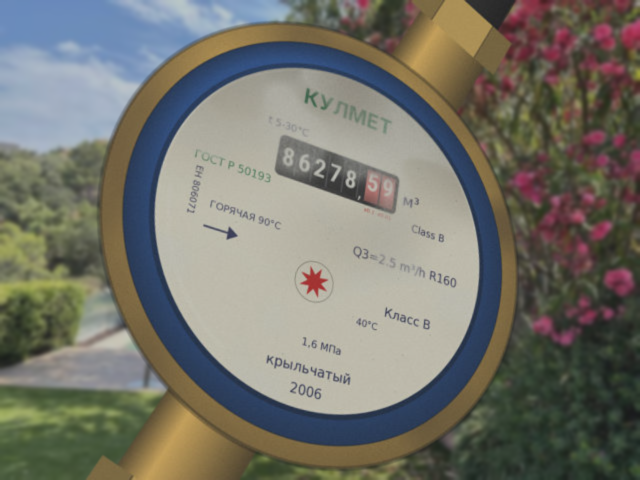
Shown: 86278.59
